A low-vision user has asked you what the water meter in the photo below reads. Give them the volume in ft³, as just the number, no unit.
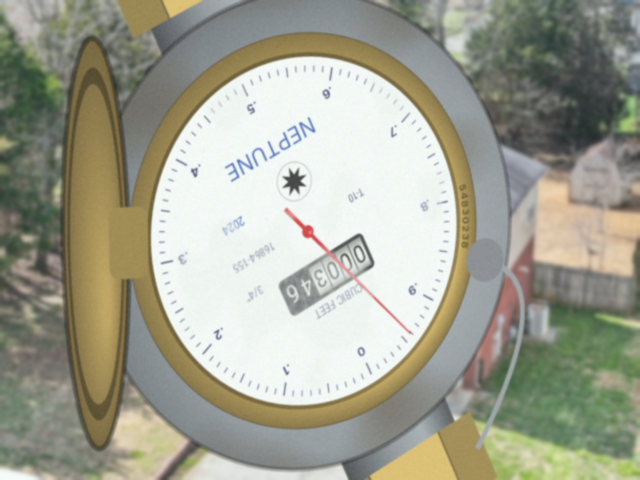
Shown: 345.94
